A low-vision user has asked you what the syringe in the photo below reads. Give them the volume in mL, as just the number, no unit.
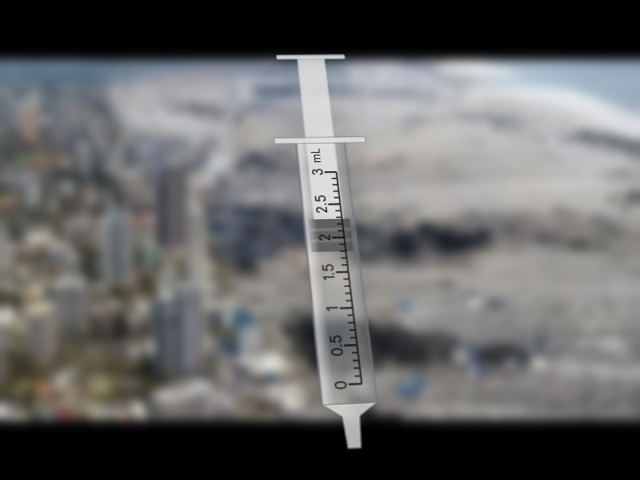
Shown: 1.8
